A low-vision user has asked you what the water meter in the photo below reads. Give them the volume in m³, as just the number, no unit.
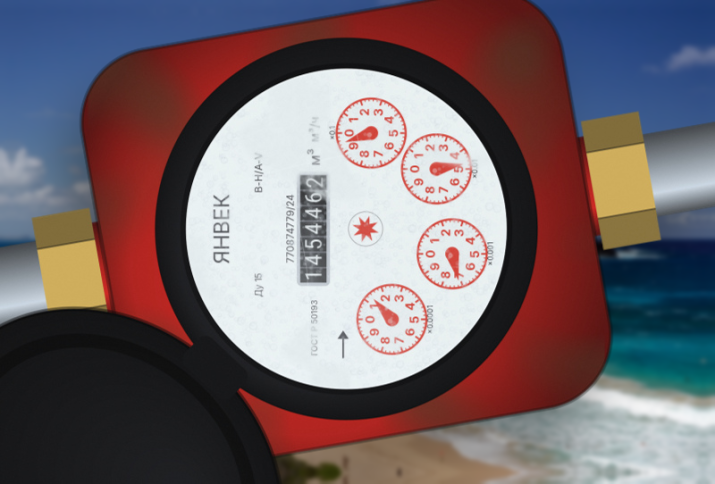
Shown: 1454461.9471
